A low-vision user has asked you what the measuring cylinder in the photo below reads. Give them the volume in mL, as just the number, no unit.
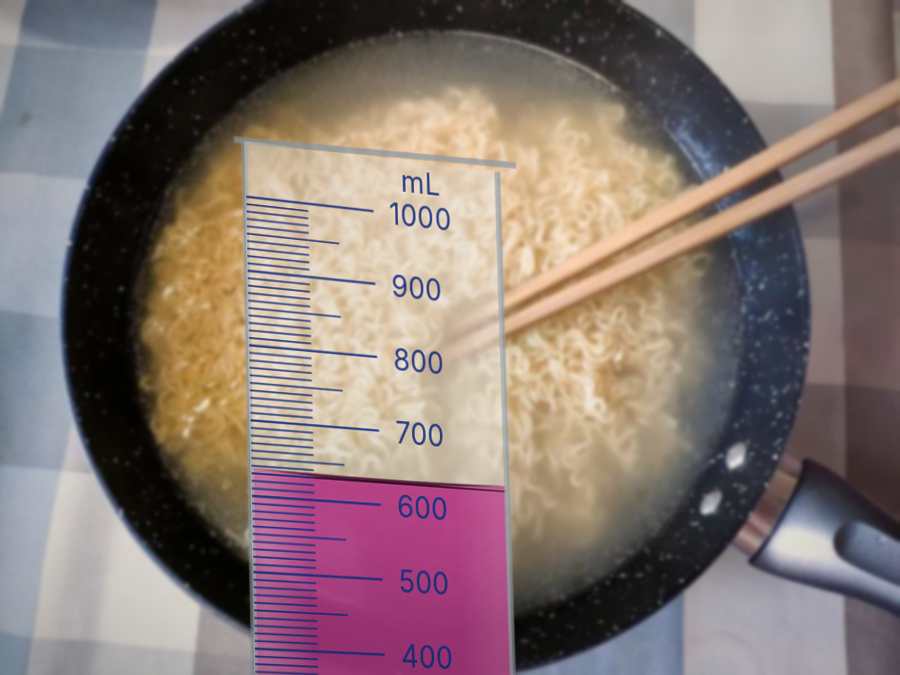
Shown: 630
